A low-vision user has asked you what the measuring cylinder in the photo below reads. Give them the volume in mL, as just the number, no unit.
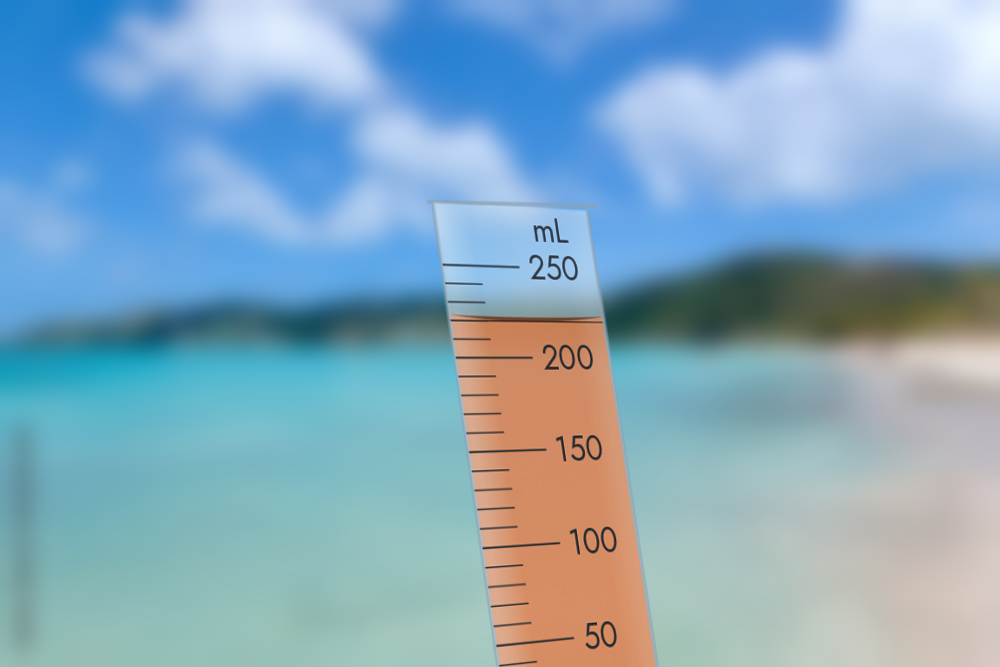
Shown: 220
